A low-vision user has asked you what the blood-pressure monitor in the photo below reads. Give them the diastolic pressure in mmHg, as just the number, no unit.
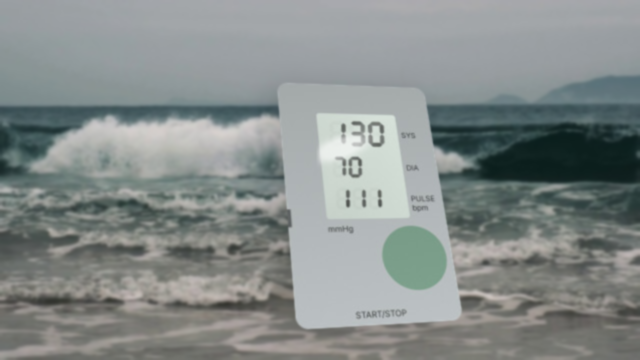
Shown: 70
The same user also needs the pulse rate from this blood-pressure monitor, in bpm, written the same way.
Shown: 111
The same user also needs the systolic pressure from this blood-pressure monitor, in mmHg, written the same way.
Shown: 130
